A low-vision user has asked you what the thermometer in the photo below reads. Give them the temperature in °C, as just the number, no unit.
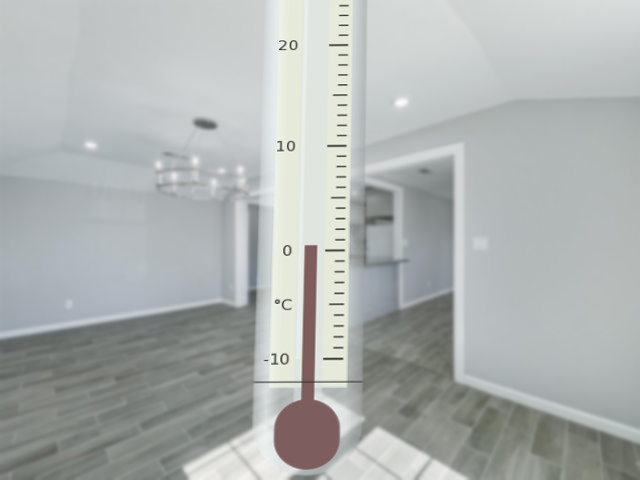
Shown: 0.5
